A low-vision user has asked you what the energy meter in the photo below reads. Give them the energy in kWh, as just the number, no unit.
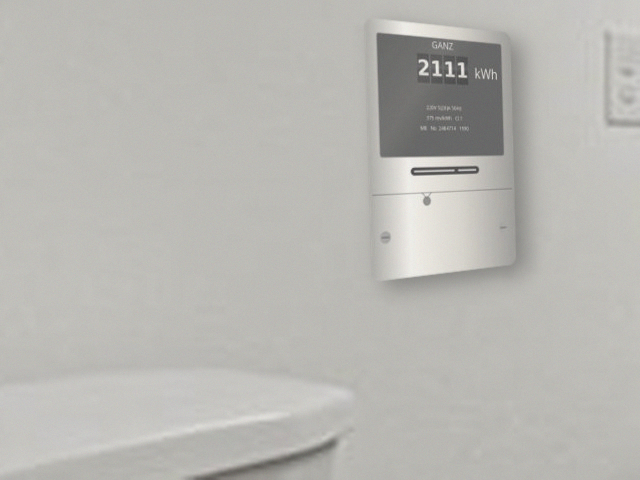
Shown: 2111
